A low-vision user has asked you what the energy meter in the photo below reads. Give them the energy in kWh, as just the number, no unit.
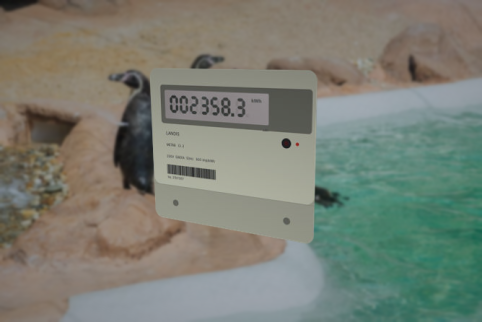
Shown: 2358.3
